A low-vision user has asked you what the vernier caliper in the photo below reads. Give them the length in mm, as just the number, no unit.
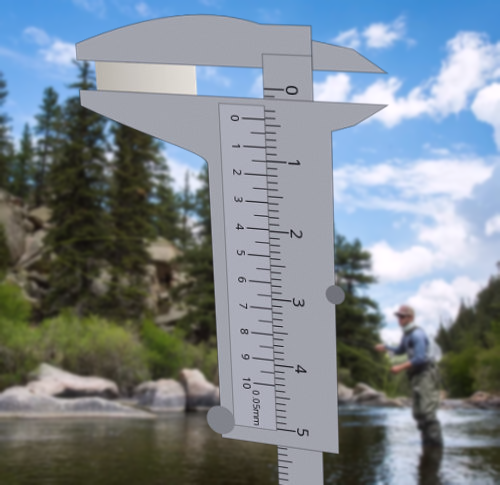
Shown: 4.2
